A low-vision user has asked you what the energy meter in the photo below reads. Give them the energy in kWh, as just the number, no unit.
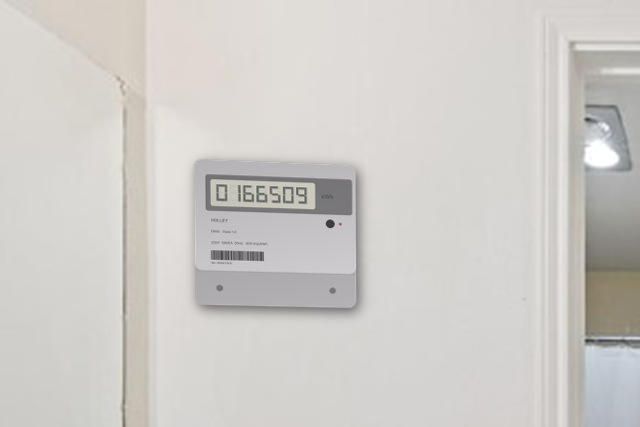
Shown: 166509
